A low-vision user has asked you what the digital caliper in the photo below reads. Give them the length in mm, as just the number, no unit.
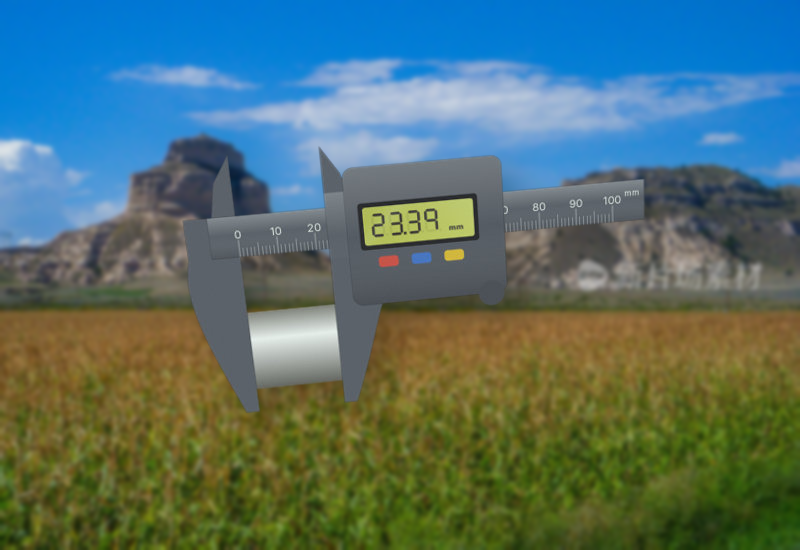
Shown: 23.39
